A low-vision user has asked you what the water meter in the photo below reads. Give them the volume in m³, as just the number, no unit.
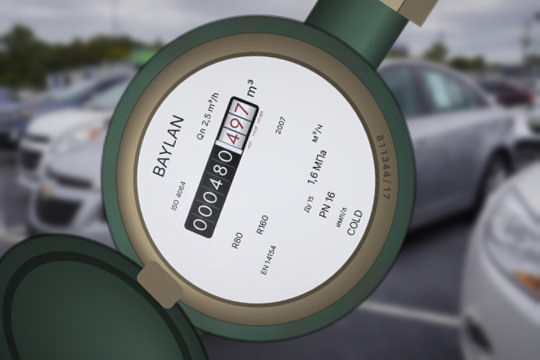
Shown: 480.497
